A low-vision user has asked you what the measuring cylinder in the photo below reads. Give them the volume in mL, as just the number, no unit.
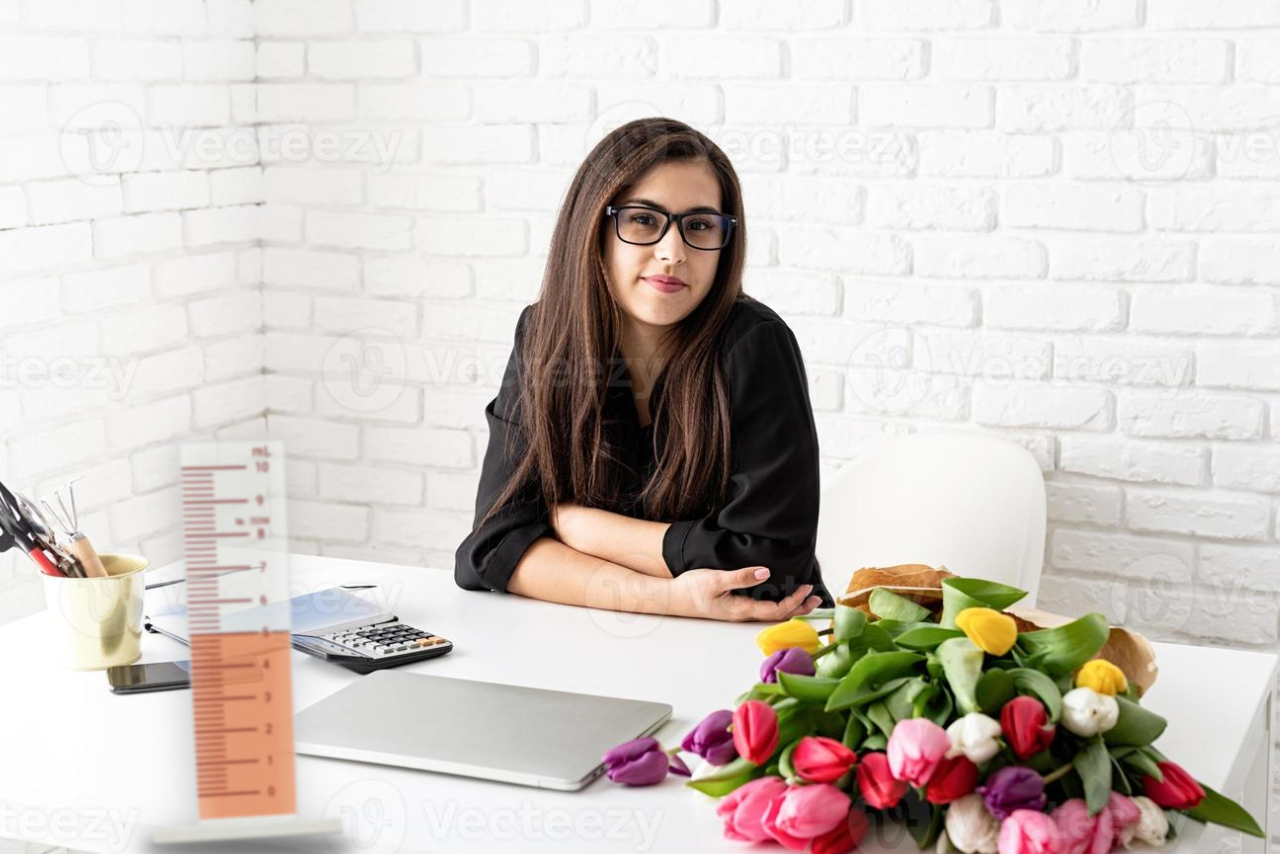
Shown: 5
